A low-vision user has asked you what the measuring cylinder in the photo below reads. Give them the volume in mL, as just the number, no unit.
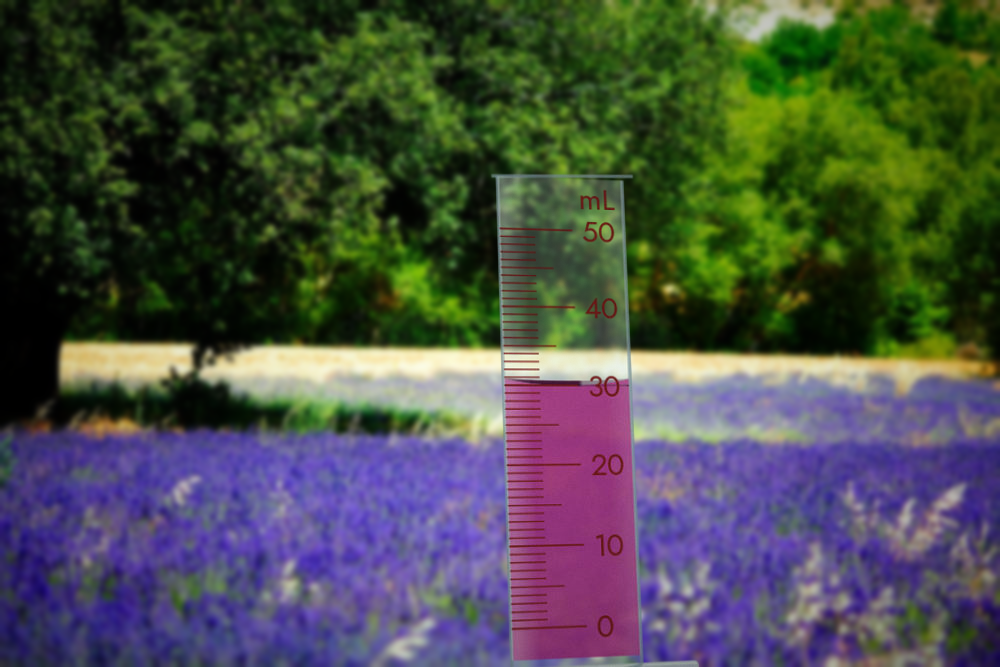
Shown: 30
